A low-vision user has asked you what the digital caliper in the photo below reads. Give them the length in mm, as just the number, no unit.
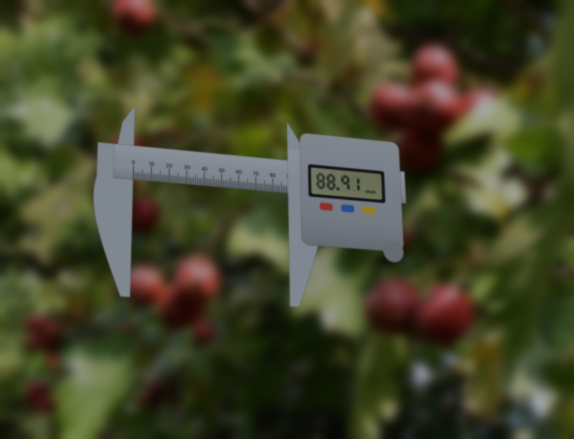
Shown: 88.91
